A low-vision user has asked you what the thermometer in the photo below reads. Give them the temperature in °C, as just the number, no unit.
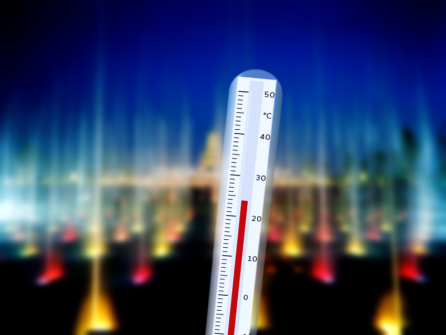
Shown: 24
